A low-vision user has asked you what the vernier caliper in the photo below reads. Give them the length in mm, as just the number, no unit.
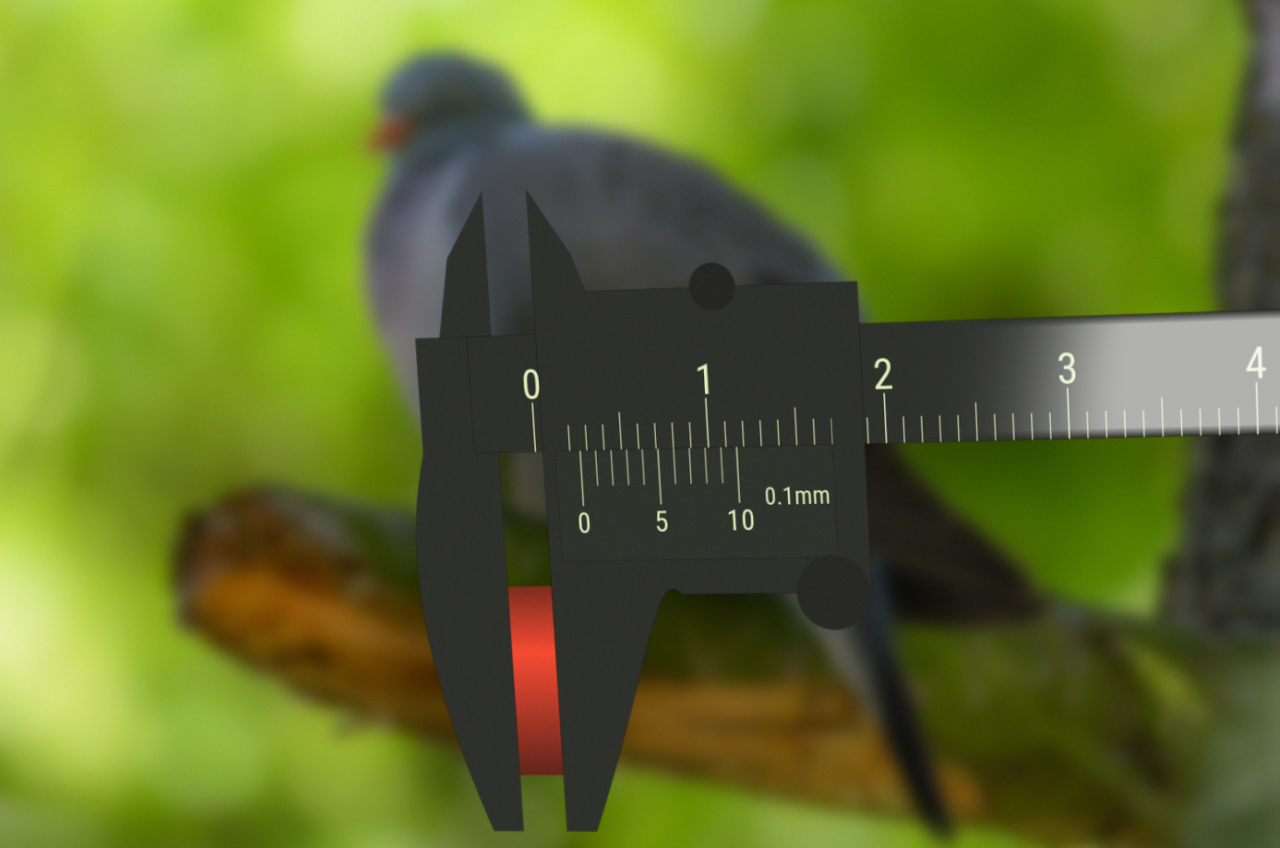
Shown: 2.6
